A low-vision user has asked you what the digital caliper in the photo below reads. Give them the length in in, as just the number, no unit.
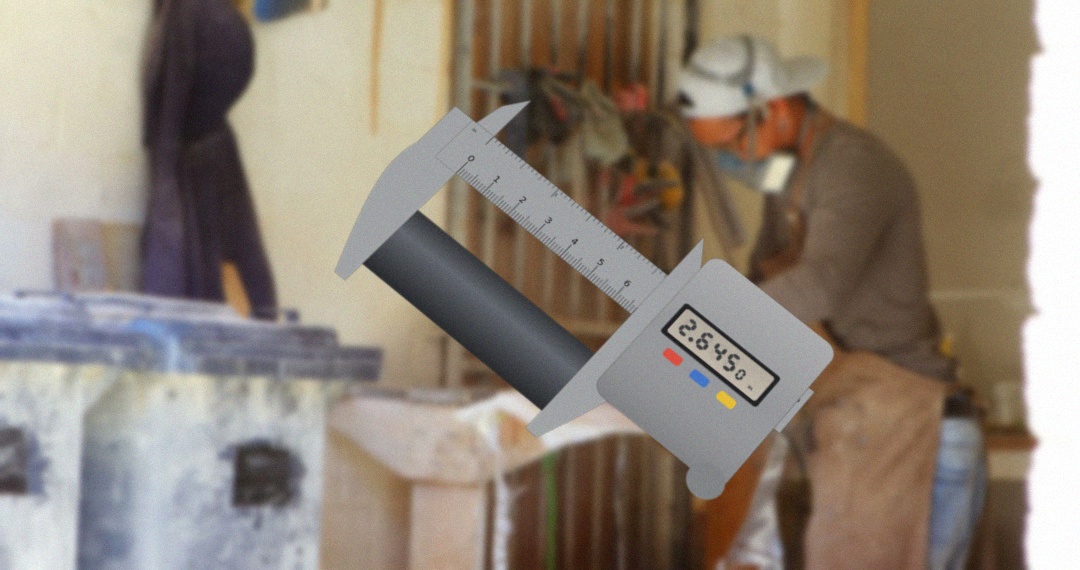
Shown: 2.6450
